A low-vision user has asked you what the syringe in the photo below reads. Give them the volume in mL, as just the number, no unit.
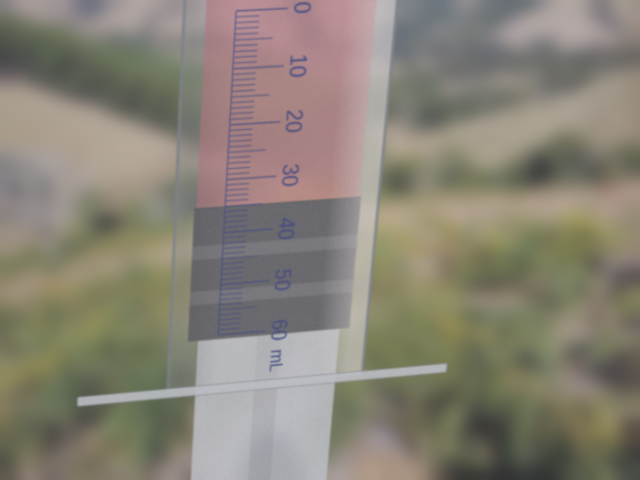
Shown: 35
